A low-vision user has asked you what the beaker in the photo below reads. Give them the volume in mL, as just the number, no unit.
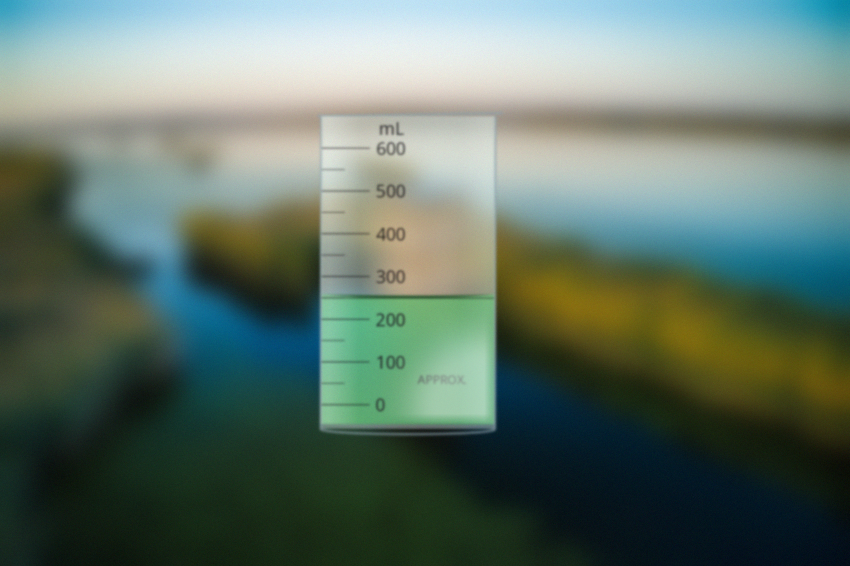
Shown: 250
